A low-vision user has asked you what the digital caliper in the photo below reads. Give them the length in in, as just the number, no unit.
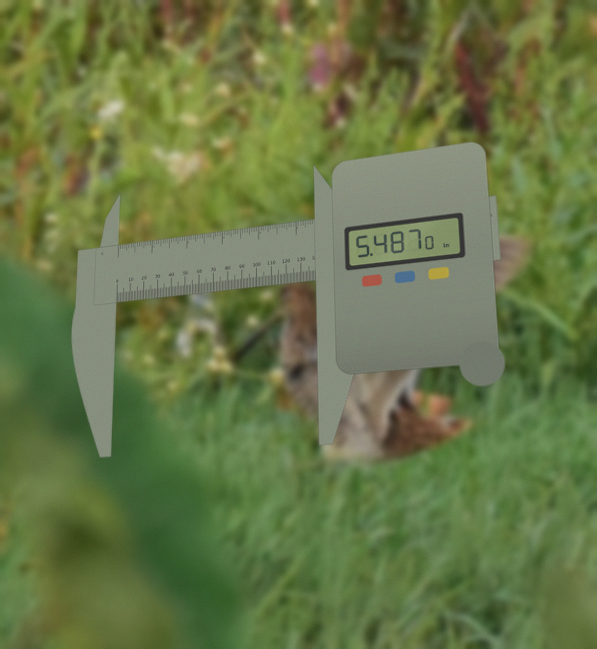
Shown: 5.4870
